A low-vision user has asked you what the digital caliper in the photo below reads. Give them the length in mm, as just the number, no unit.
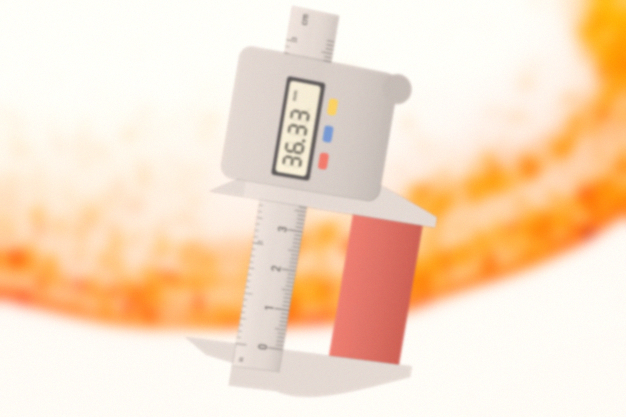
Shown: 36.33
